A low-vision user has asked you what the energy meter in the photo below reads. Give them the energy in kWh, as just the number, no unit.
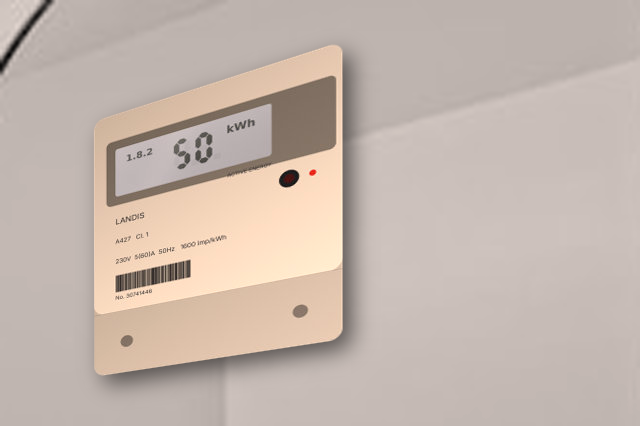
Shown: 50
